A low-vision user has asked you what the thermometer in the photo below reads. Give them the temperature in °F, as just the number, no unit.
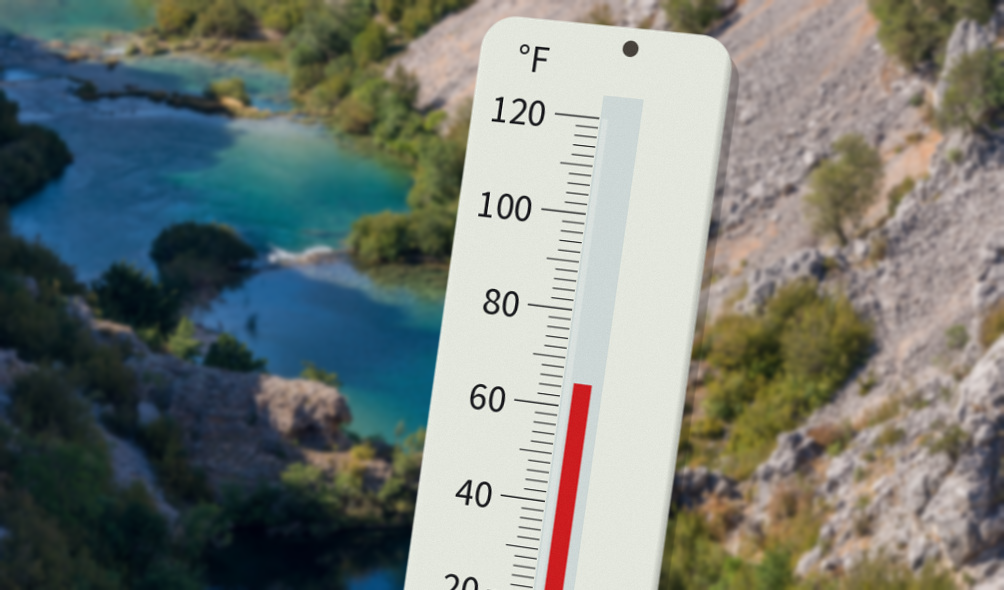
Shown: 65
